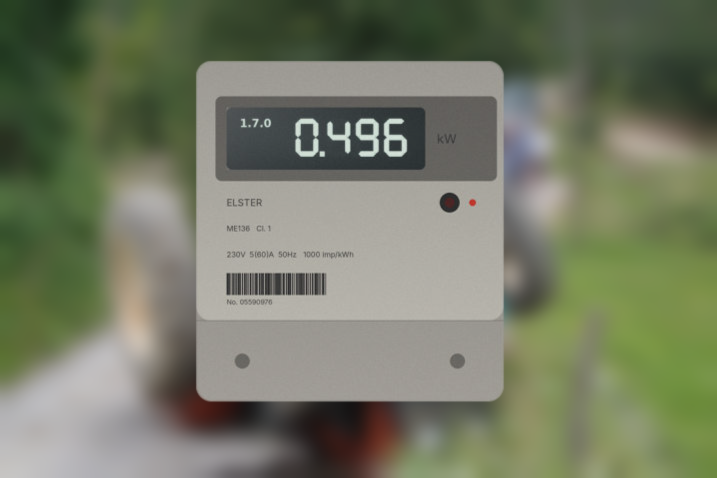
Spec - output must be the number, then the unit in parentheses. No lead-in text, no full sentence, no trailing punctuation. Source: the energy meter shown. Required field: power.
0.496 (kW)
